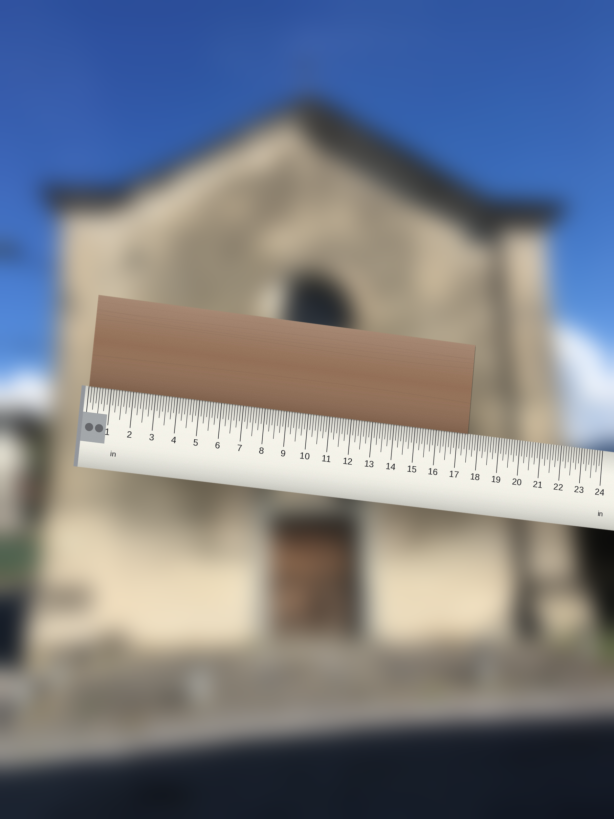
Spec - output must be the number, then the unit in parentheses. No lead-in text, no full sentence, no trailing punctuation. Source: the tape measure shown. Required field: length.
17.5 (in)
